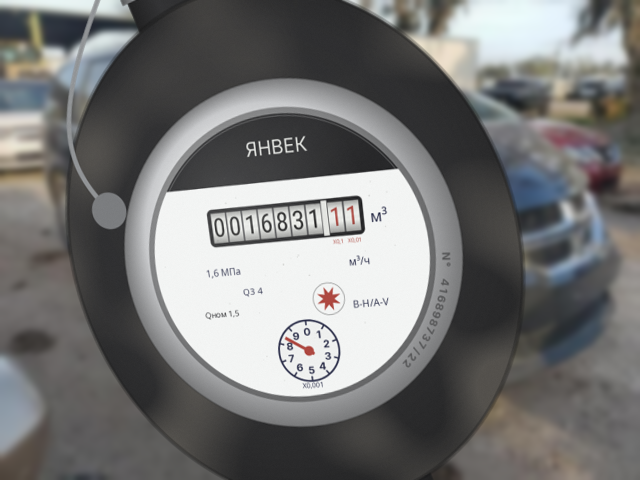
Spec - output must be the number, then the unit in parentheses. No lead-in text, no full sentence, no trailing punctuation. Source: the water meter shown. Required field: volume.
16831.118 (m³)
